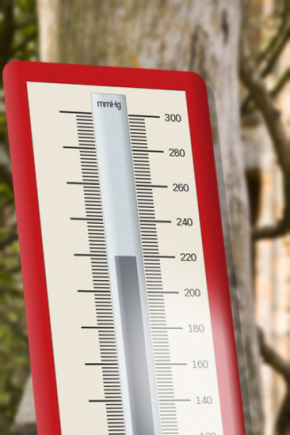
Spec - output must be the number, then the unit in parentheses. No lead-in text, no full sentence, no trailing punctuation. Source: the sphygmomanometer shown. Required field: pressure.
220 (mmHg)
